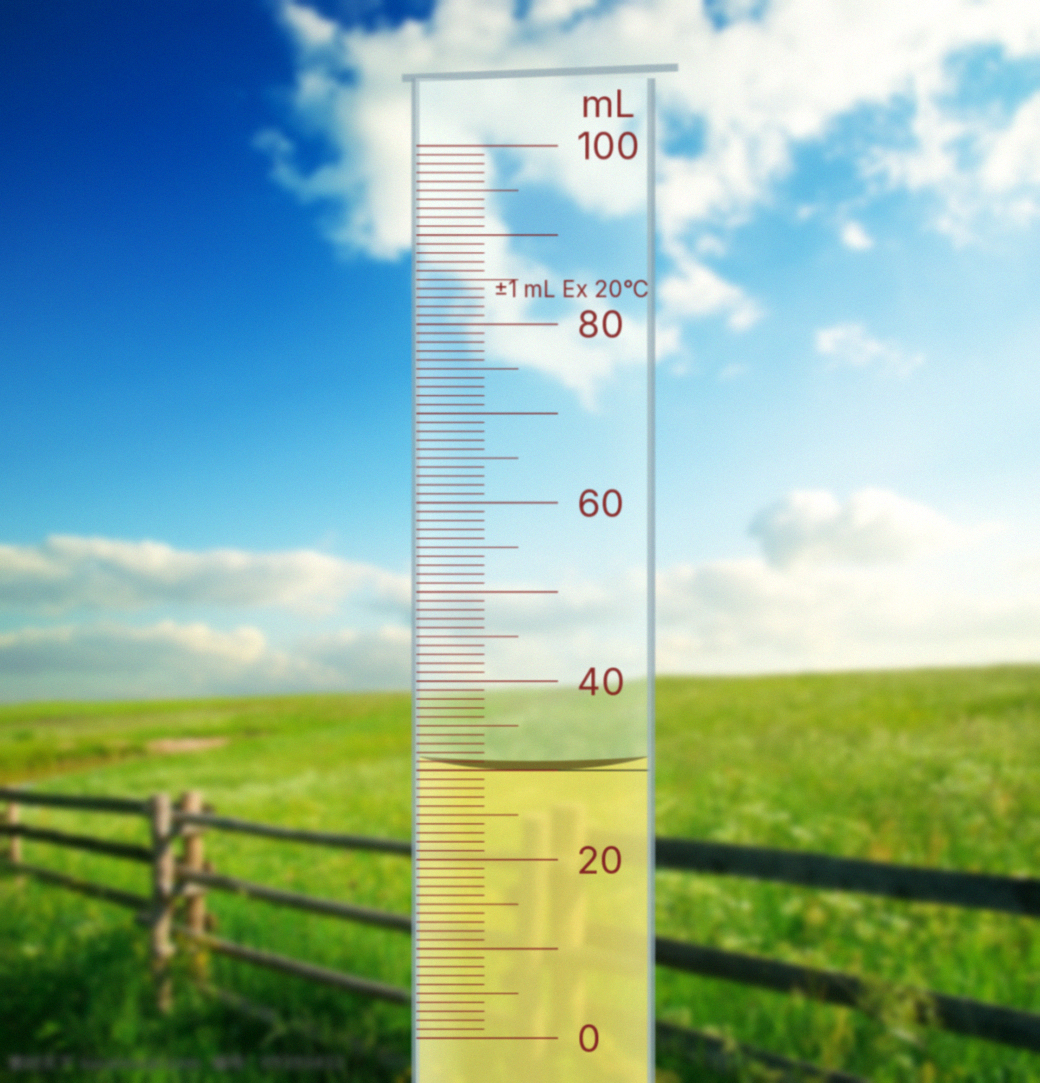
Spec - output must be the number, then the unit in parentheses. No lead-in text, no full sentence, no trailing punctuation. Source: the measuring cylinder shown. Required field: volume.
30 (mL)
